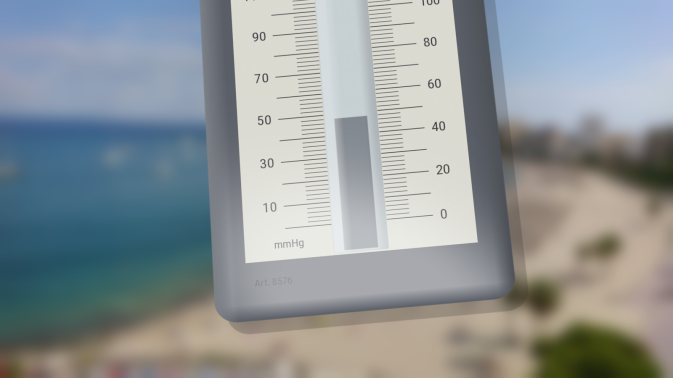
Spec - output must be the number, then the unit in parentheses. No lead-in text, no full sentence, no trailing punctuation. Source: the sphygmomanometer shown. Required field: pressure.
48 (mmHg)
